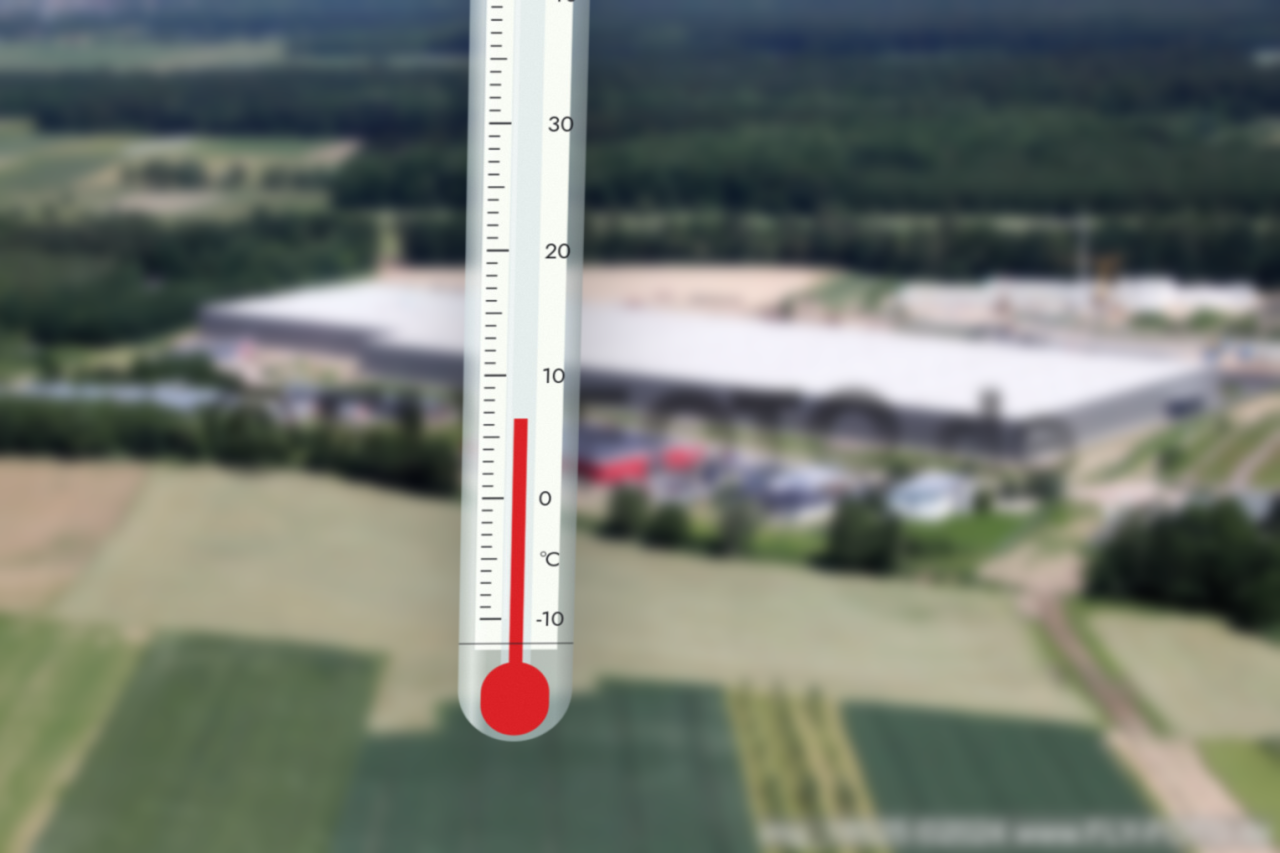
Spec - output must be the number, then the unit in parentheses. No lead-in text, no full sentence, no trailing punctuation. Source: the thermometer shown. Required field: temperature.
6.5 (°C)
